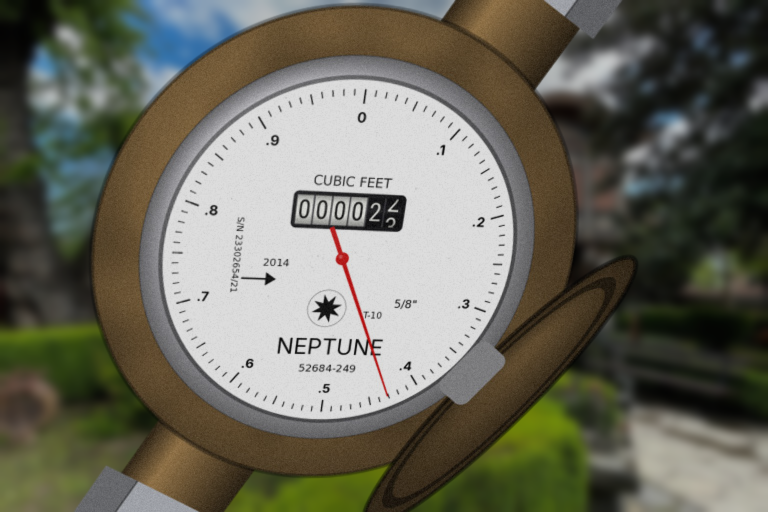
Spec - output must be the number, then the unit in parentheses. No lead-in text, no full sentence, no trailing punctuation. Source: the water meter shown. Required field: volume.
22.43 (ft³)
